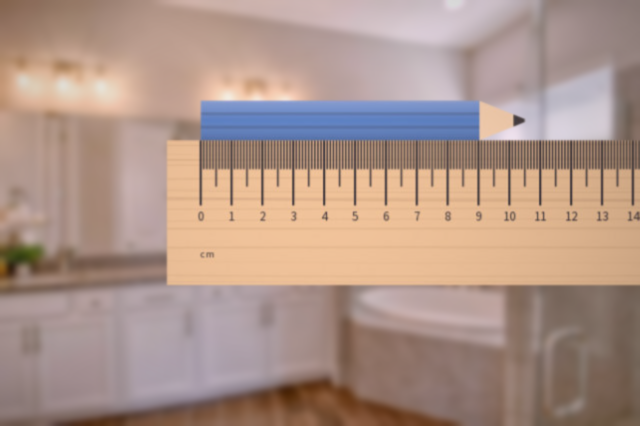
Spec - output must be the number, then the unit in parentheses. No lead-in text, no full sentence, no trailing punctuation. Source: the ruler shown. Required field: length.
10.5 (cm)
